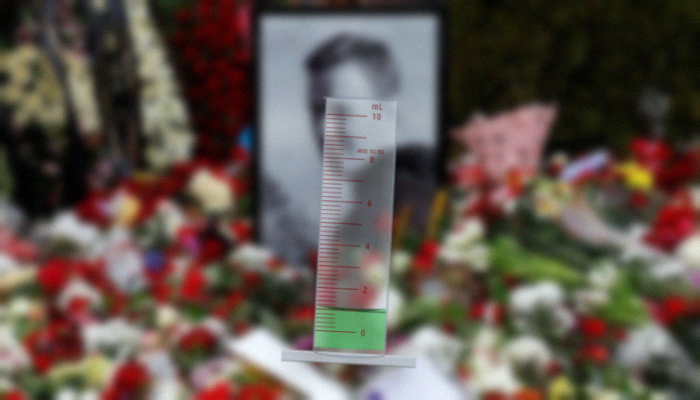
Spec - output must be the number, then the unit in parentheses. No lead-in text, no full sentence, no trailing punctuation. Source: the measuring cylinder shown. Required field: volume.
1 (mL)
